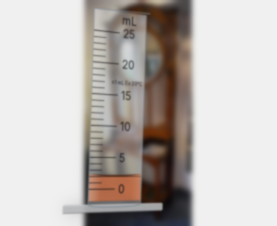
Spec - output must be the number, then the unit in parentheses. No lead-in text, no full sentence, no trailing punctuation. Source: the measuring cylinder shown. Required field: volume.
2 (mL)
